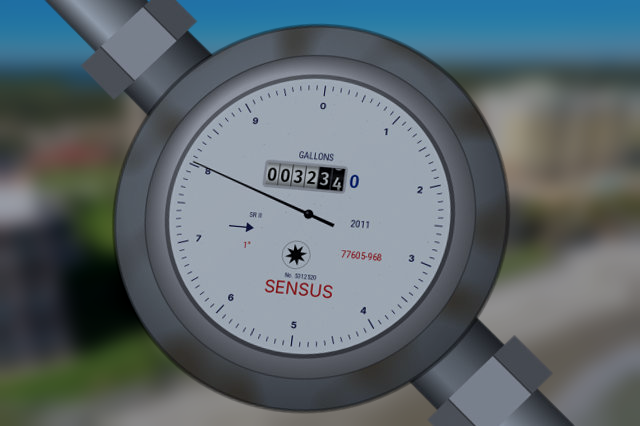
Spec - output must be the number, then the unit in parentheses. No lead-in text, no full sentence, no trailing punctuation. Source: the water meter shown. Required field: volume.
32338.0 (gal)
